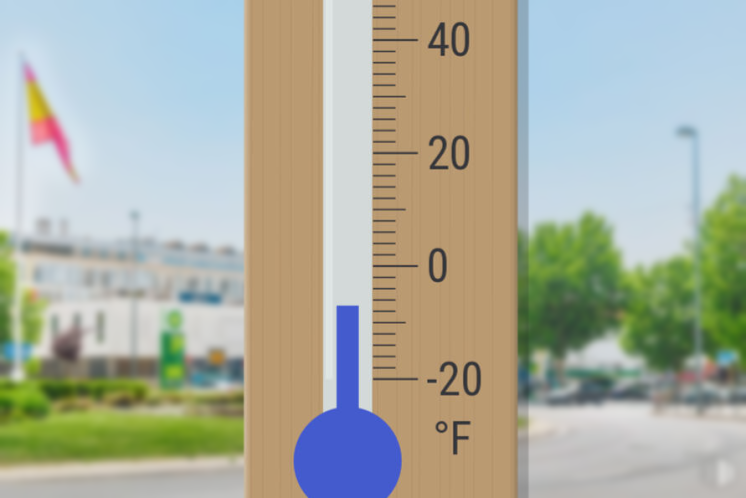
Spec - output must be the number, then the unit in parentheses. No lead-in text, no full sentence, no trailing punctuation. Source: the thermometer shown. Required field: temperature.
-7 (°F)
